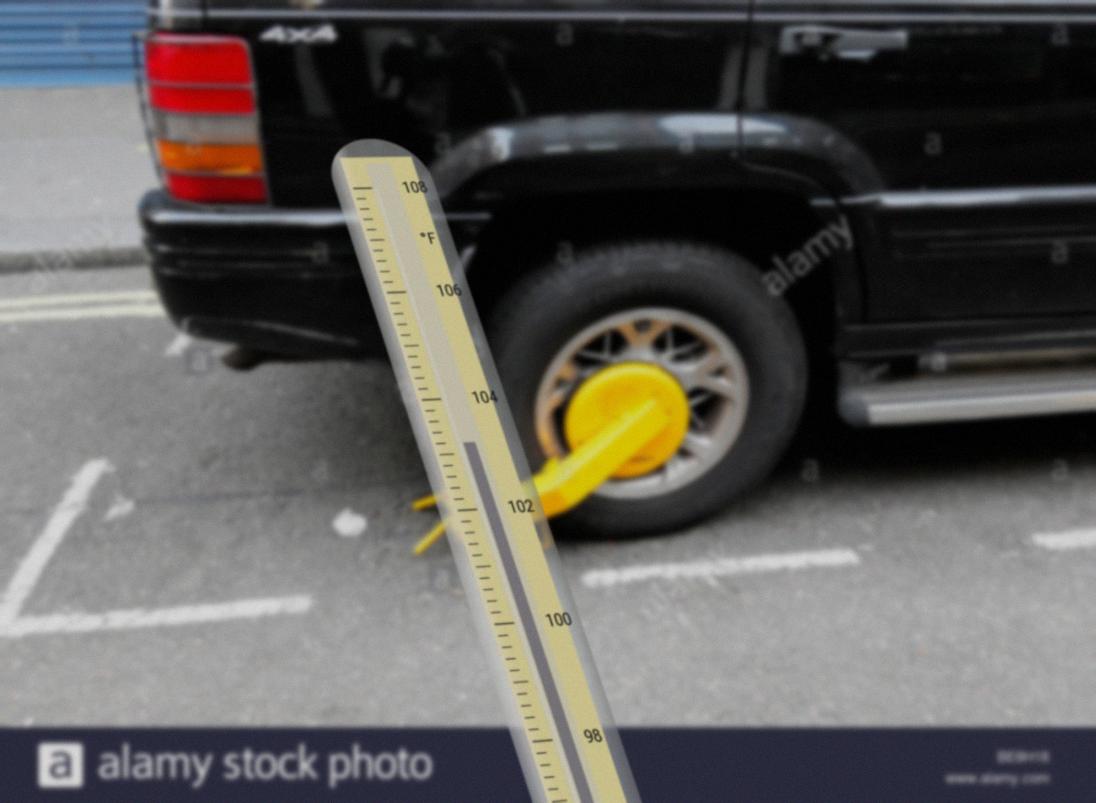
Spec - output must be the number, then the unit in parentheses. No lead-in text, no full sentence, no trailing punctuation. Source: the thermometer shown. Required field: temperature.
103.2 (°F)
